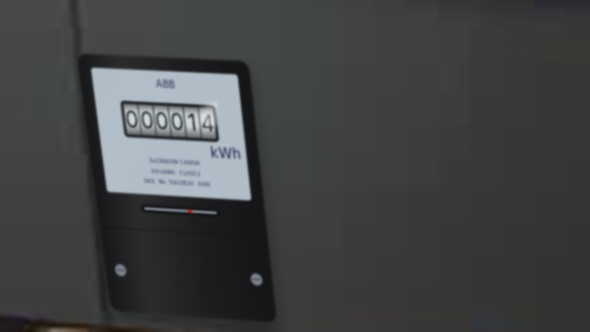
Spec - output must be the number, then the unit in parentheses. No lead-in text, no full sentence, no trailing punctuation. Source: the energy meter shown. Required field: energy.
14 (kWh)
